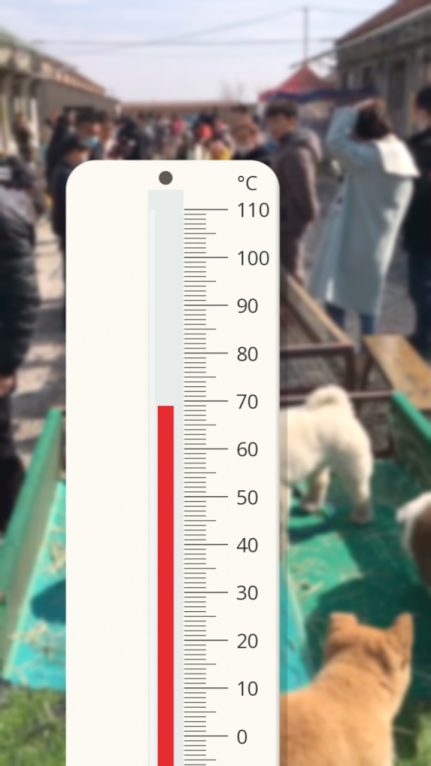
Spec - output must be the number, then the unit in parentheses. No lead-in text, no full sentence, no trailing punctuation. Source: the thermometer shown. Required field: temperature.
69 (°C)
